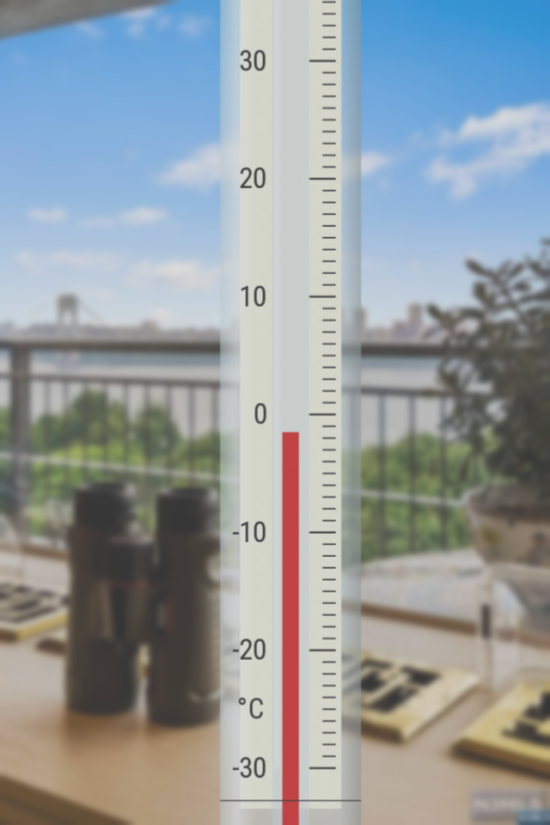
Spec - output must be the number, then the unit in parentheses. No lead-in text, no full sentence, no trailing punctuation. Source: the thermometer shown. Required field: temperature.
-1.5 (°C)
